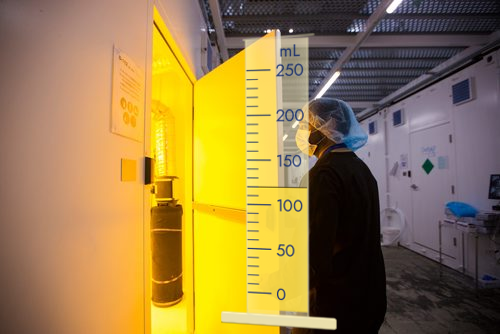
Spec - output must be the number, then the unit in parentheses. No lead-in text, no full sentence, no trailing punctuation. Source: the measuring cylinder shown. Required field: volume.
120 (mL)
